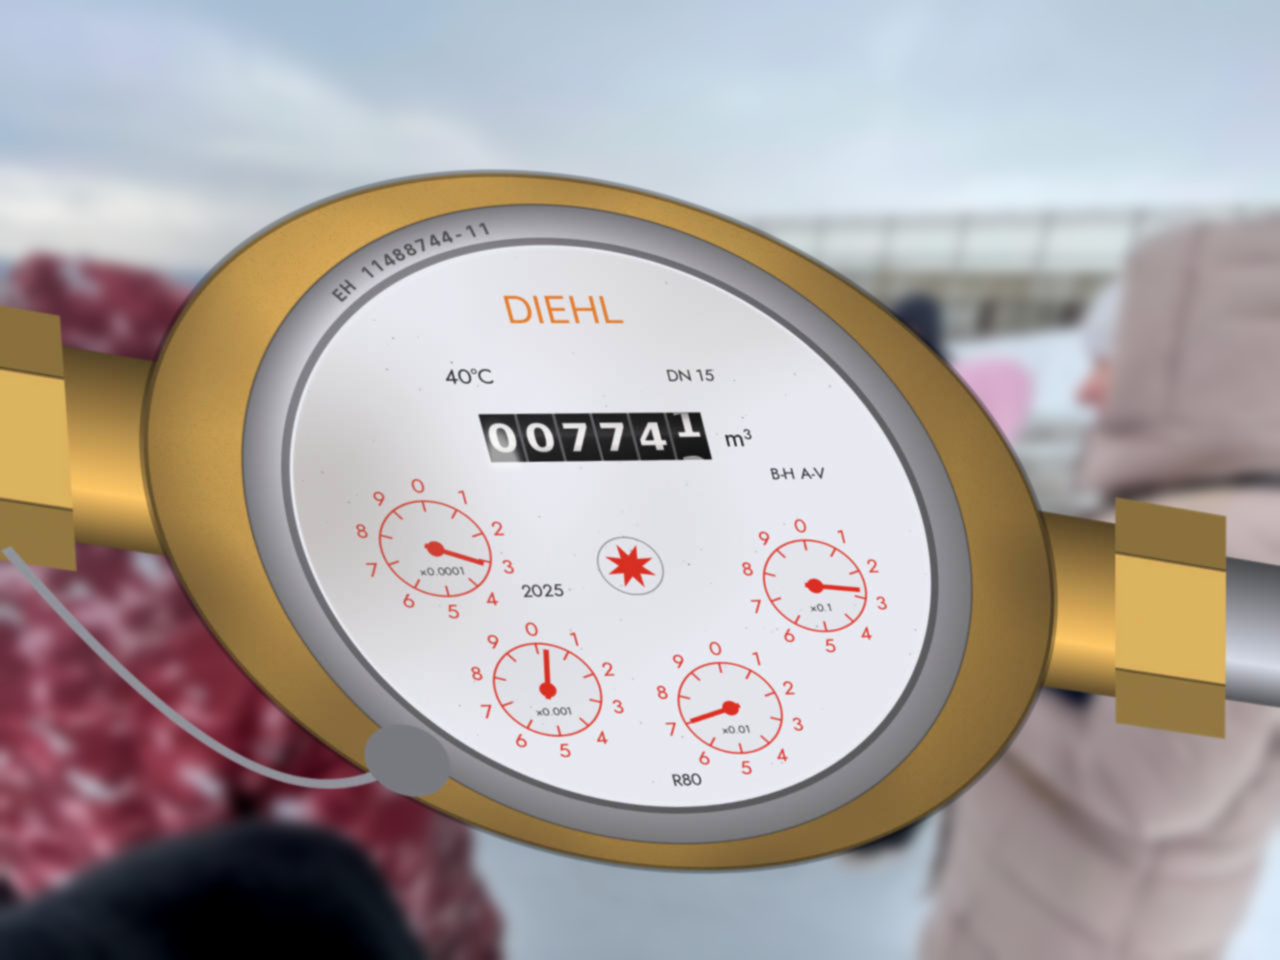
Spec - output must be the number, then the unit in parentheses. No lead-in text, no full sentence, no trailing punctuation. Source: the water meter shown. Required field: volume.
7741.2703 (m³)
